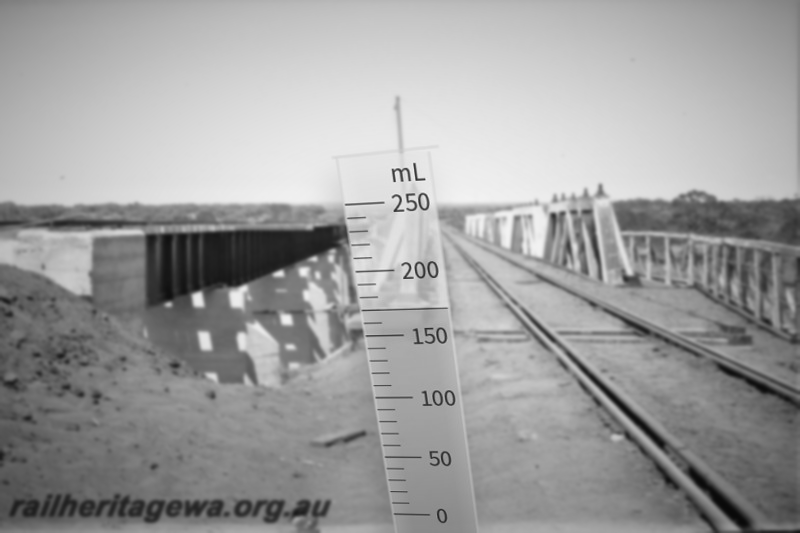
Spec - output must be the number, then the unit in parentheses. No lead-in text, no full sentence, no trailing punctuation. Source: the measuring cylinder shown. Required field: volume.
170 (mL)
